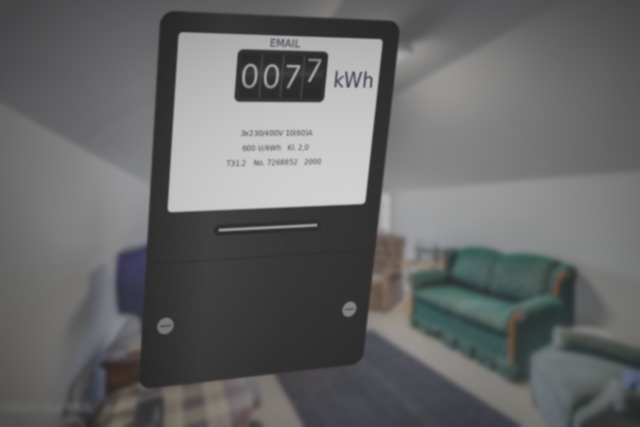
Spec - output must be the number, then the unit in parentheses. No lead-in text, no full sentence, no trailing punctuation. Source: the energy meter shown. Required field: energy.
77 (kWh)
